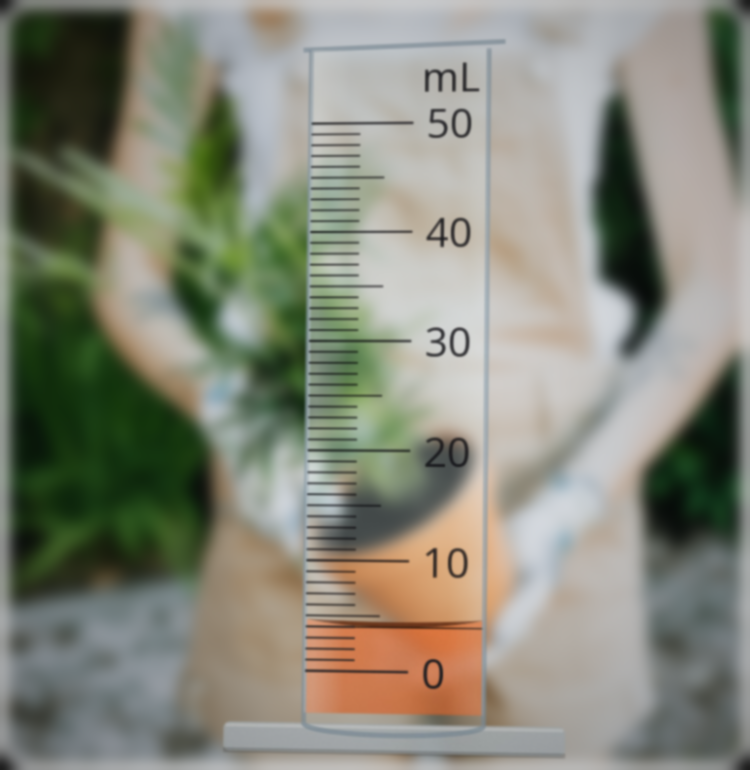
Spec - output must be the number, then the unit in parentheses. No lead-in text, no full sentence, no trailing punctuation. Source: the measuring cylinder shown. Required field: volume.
4 (mL)
